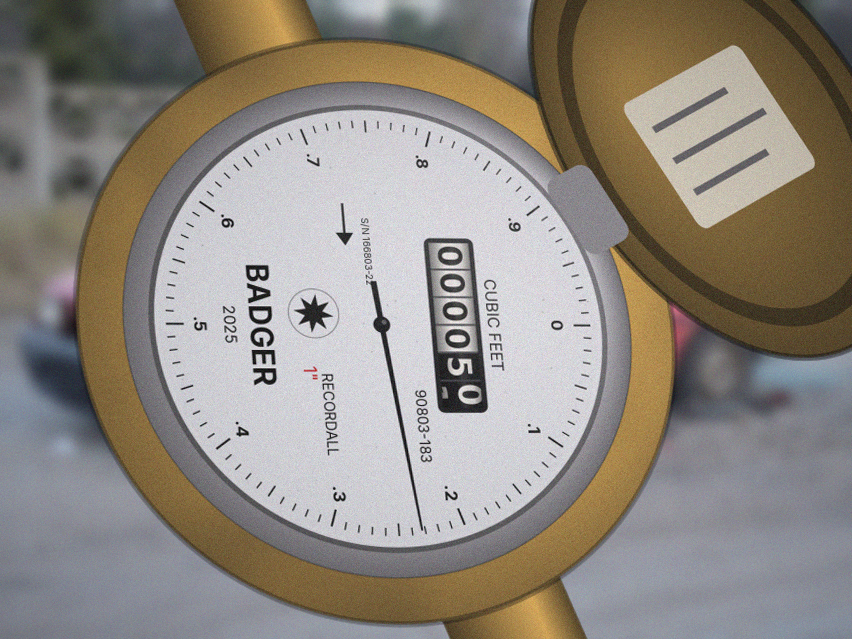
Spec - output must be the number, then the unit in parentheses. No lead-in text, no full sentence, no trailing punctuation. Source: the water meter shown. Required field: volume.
50.23 (ft³)
